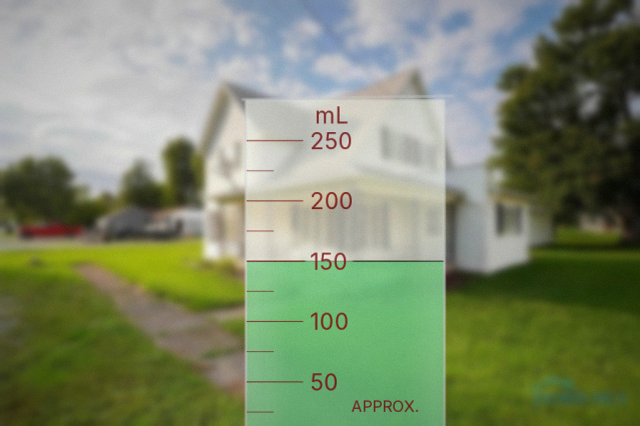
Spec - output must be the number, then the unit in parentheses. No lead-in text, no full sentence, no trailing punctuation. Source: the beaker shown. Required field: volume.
150 (mL)
